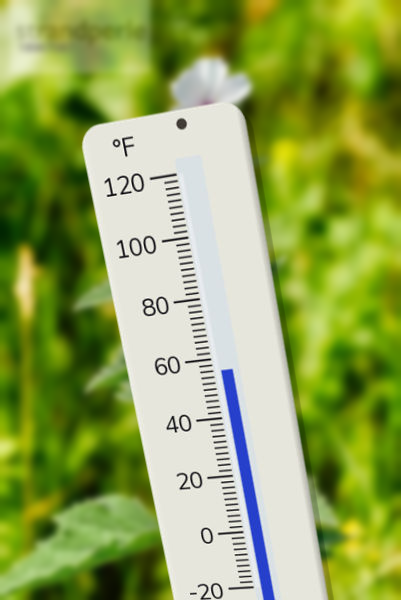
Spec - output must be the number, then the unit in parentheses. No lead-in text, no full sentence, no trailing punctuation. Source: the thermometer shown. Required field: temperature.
56 (°F)
